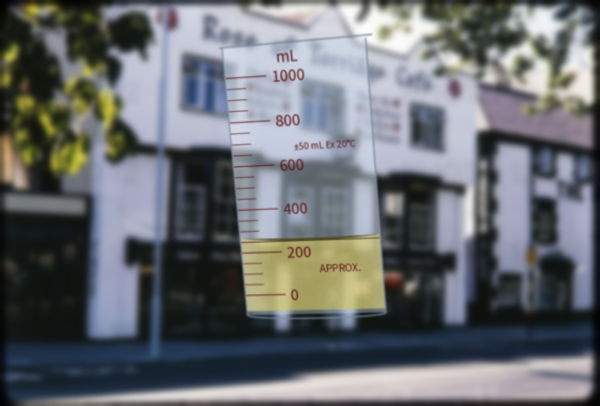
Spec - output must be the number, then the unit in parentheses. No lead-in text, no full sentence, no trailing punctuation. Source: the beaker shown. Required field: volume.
250 (mL)
